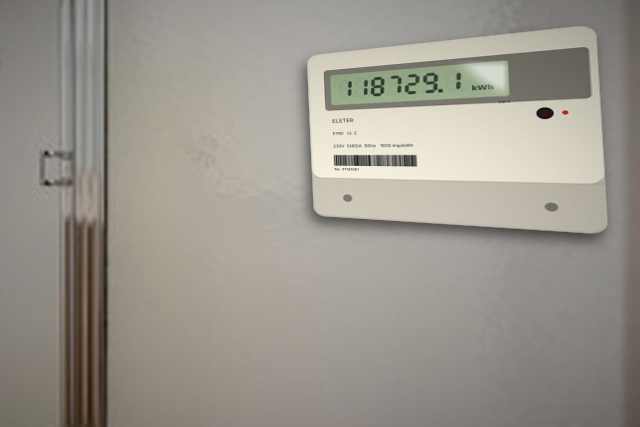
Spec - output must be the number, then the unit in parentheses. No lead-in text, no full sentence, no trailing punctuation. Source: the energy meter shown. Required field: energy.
118729.1 (kWh)
